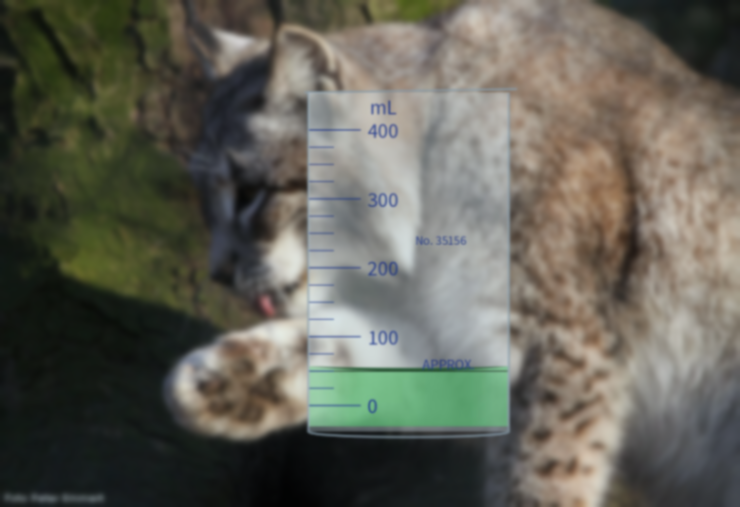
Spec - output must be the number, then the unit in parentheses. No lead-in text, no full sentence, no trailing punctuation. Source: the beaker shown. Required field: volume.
50 (mL)
